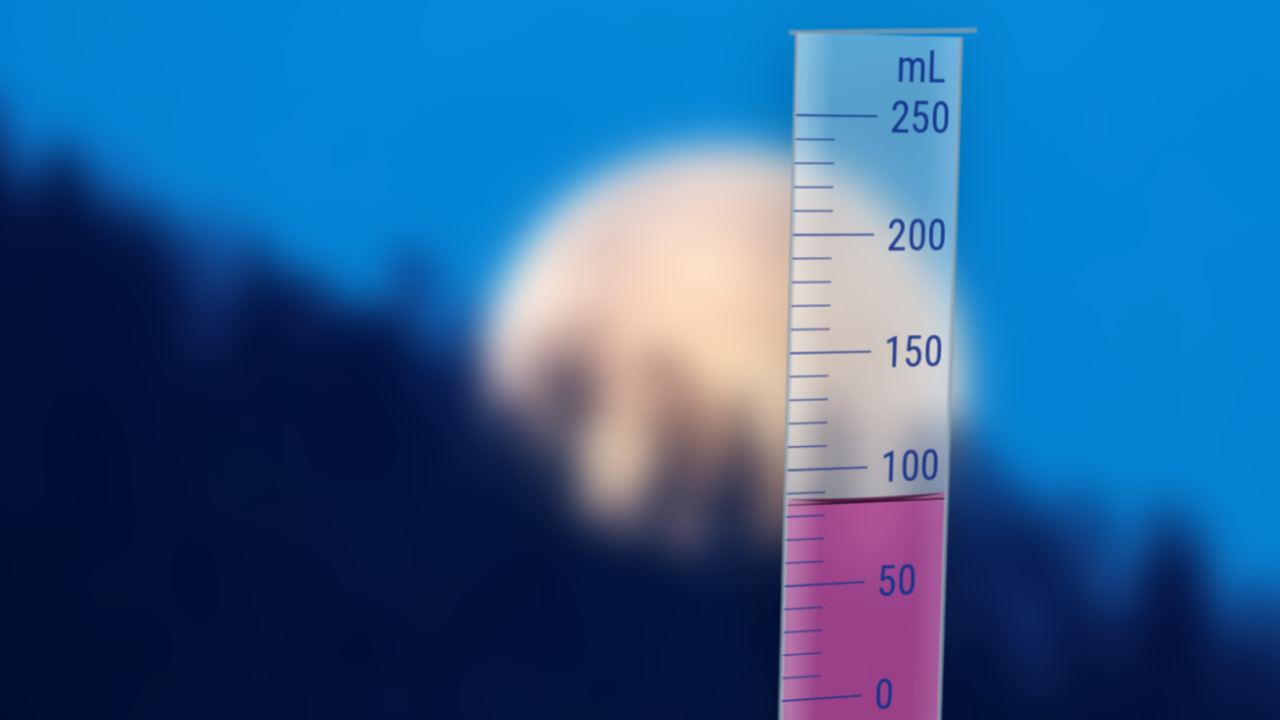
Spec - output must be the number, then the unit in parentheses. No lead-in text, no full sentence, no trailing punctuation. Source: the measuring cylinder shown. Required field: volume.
85 (mL)
